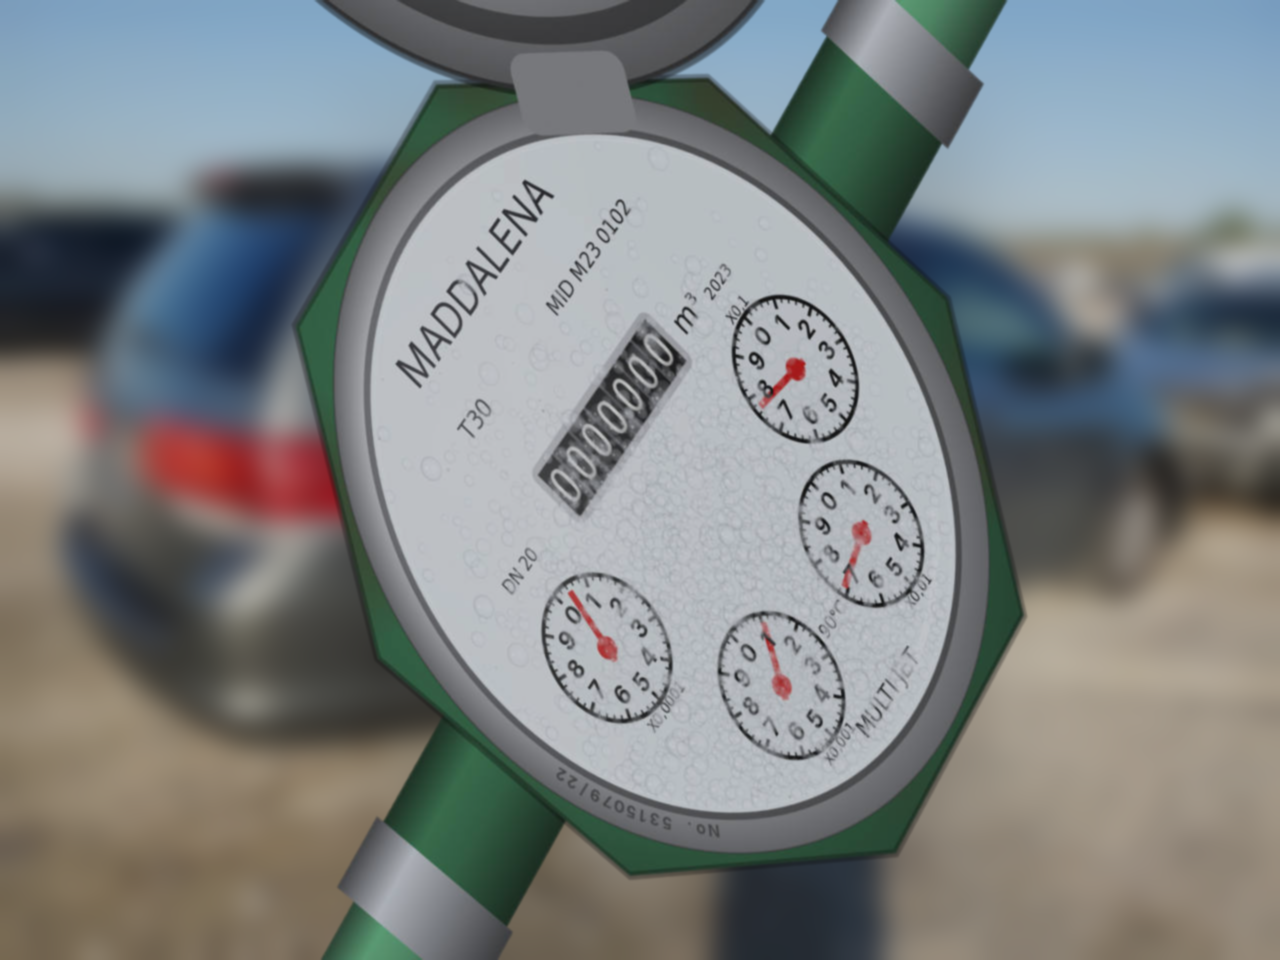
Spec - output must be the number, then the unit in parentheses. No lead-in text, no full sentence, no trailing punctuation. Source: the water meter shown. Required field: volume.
0.7710 (m³)
